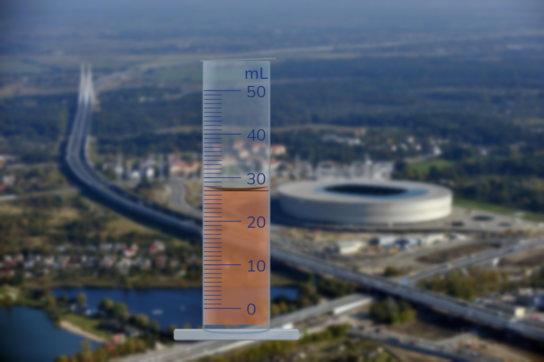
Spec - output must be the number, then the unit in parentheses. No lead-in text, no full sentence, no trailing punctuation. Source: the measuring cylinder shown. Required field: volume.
27 (mL)
